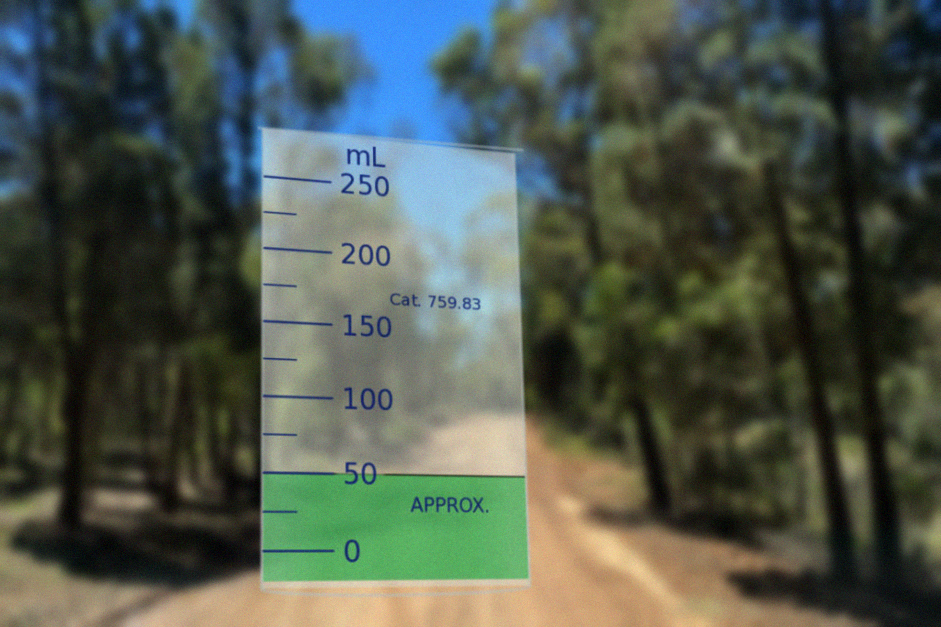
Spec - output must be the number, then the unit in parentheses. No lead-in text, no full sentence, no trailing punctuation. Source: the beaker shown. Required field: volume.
50 (mL)
